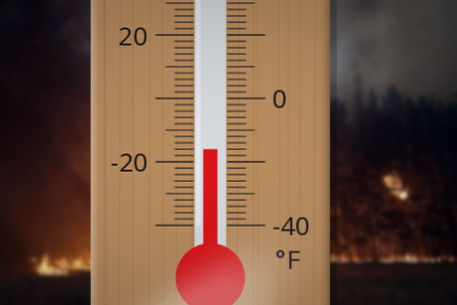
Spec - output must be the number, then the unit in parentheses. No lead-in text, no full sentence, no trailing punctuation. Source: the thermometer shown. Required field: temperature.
-16 (°F)
